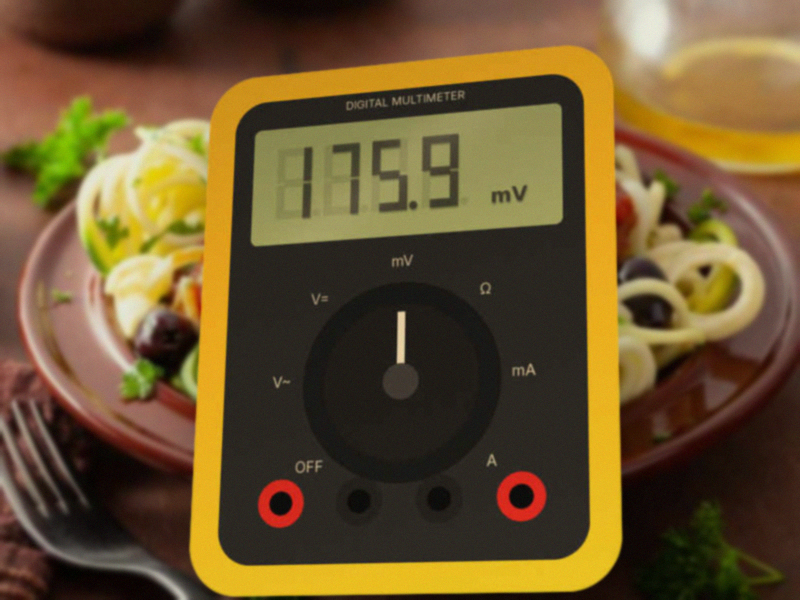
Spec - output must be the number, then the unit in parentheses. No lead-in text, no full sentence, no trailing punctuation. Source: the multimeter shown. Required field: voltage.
175.9 (mV)
